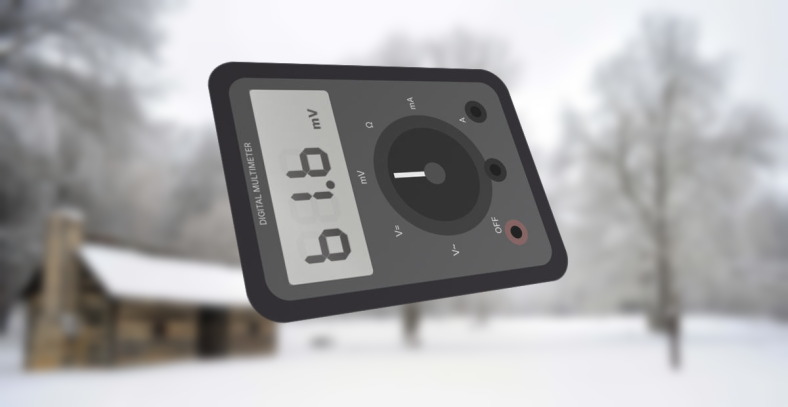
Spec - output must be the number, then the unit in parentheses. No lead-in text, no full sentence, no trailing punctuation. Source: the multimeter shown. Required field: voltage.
61.6 (mV)
